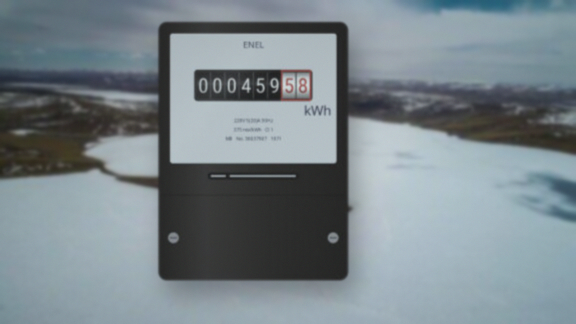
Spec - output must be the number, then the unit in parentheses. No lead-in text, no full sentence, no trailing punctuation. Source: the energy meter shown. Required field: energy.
459.58 (kWh)
